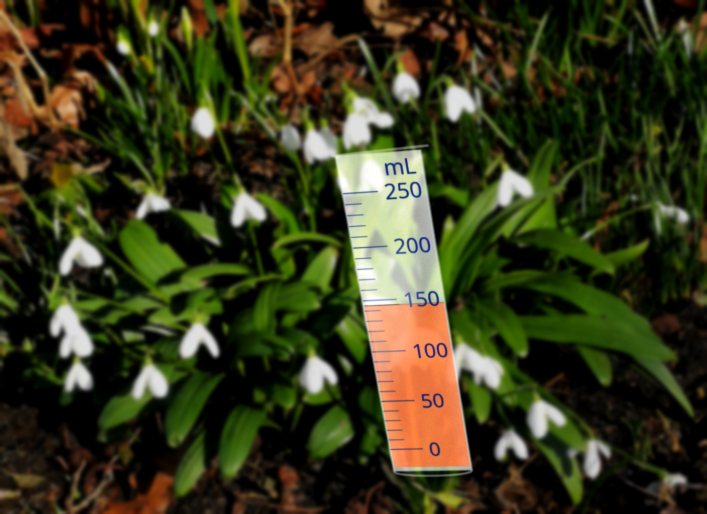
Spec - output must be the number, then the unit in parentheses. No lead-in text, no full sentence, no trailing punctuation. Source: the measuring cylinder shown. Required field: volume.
145 (mL)
